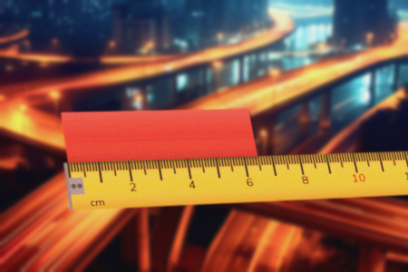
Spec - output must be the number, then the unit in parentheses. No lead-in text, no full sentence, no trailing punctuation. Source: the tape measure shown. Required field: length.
6.5 (cm)
